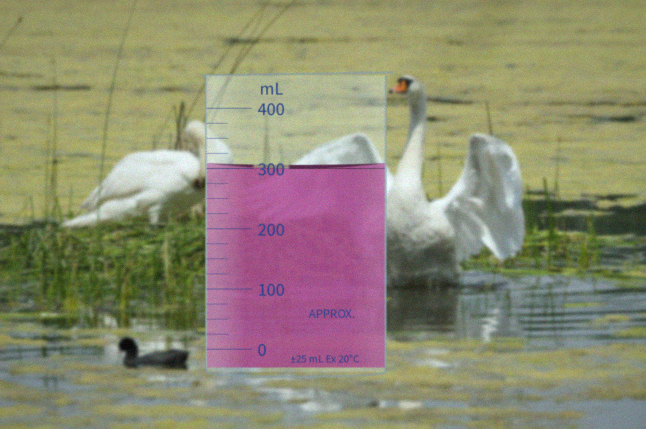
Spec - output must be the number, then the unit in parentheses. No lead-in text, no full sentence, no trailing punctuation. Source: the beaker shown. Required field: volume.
300 (mL)
